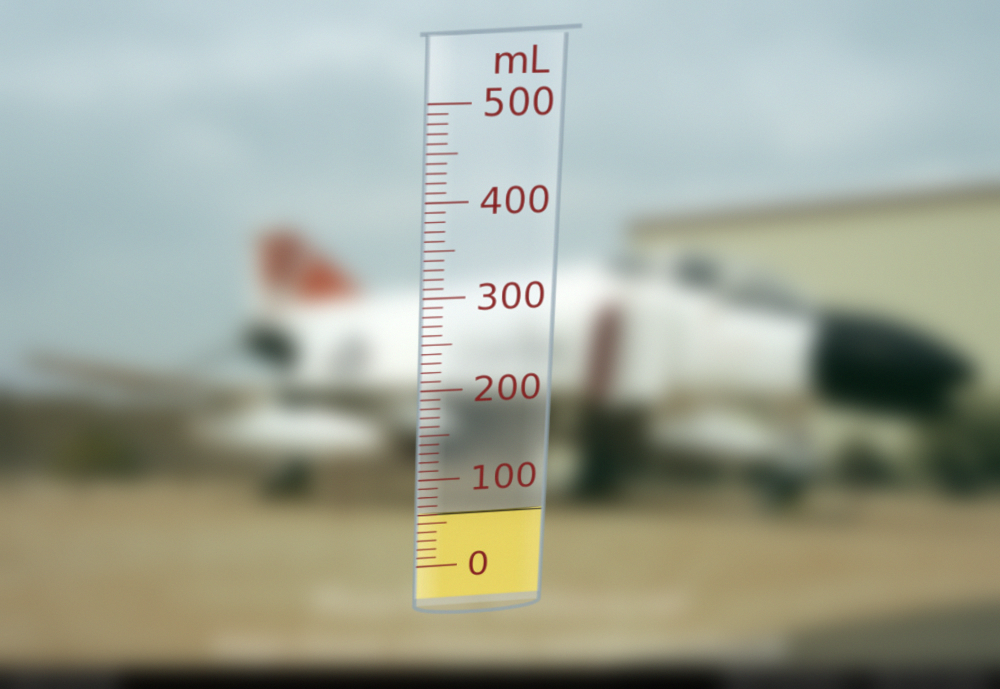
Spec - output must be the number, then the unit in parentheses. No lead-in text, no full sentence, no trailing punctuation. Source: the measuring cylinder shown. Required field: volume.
60 (mL)
